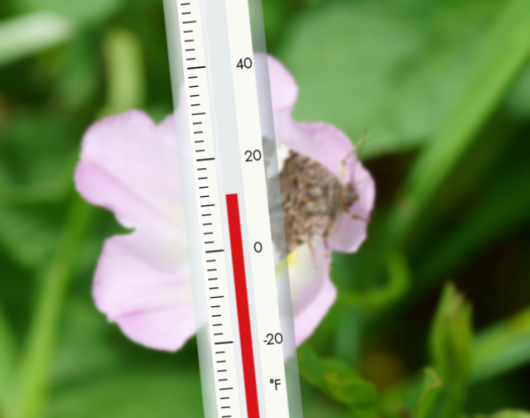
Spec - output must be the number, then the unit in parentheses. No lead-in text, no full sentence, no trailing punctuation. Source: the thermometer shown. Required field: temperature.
12 (°F)
